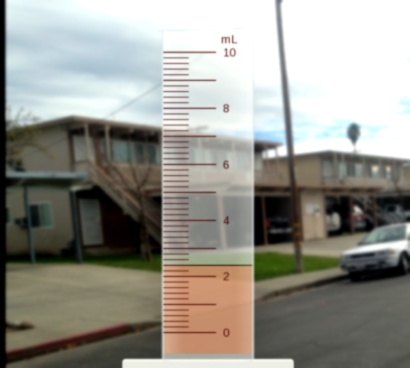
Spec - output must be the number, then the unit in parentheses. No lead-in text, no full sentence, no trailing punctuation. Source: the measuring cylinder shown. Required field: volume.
2.4 (mL)
